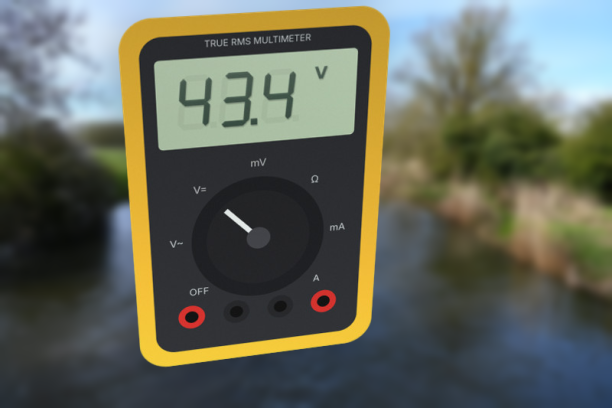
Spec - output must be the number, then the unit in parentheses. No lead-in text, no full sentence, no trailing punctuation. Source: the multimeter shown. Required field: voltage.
43.4 (V)
